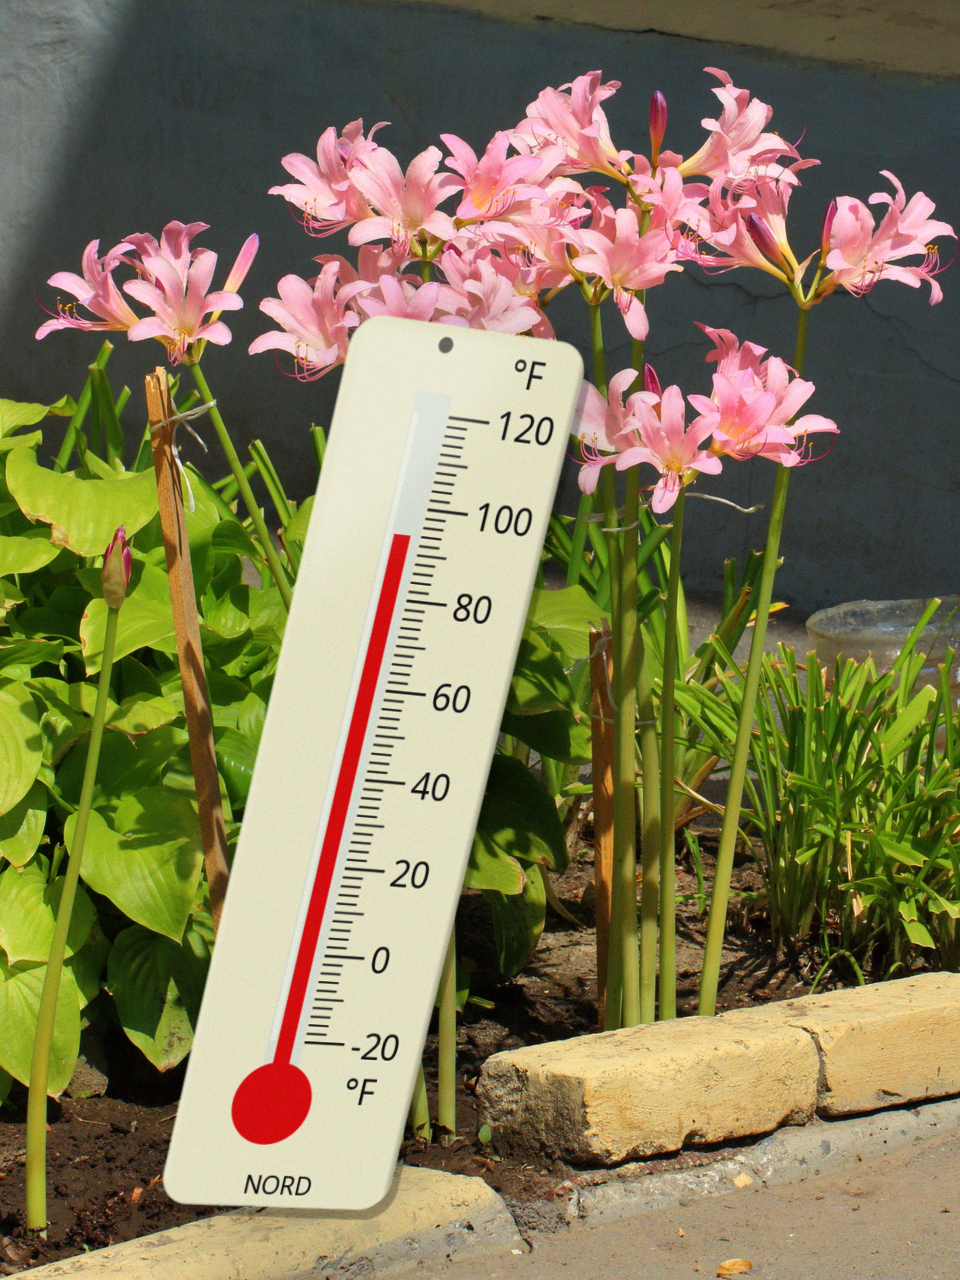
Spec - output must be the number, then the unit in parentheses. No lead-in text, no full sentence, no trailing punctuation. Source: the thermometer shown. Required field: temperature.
94 (°F)
